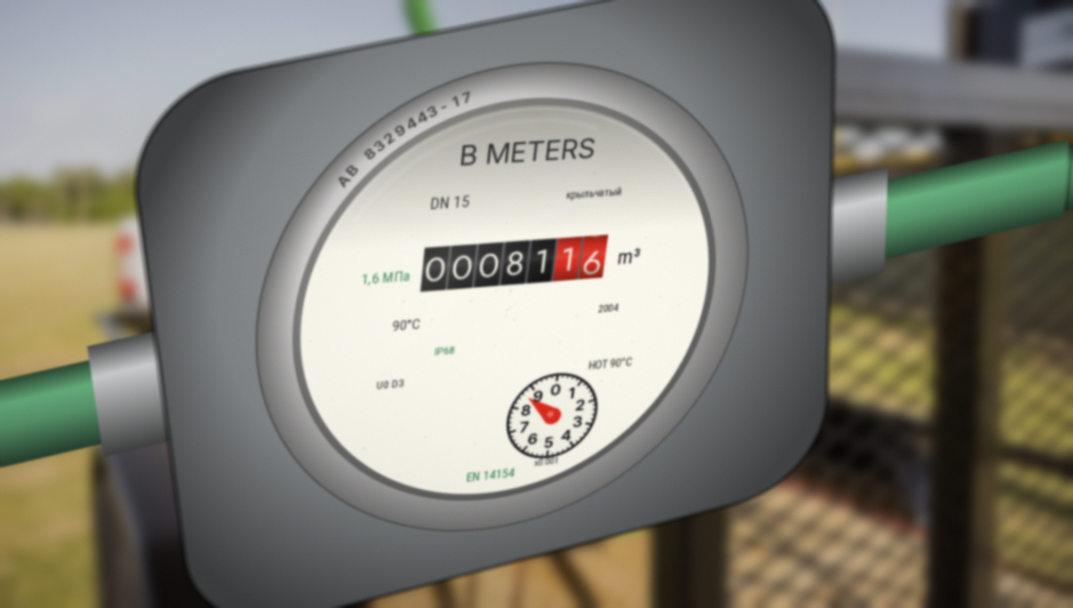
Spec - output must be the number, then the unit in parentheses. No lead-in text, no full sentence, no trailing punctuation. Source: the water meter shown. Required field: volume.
81.158 (m³)
